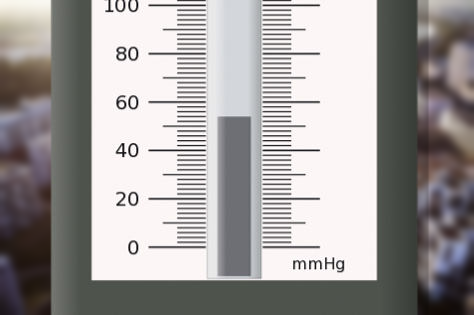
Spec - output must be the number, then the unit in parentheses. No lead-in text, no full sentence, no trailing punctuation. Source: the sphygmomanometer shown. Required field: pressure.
54 (mmHg)
